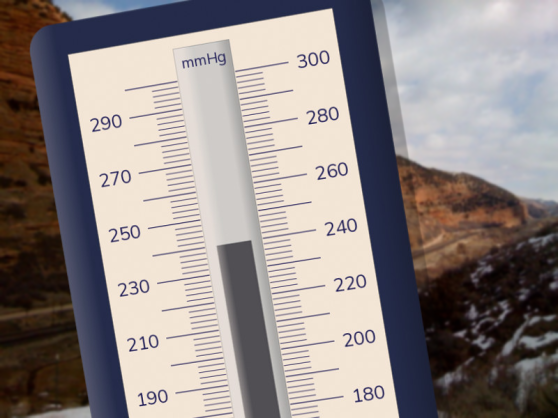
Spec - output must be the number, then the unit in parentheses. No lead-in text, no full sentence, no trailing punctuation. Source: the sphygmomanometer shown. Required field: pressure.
240 (mmHg)
